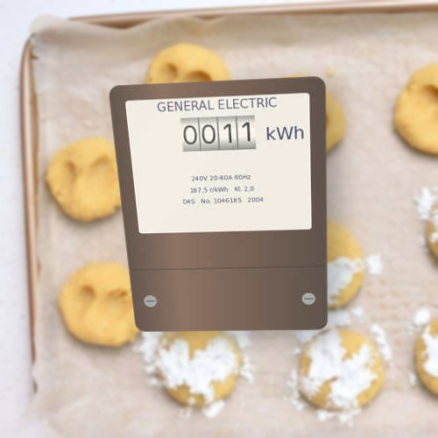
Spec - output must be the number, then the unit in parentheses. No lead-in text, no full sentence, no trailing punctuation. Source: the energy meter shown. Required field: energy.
11 (kWh)
